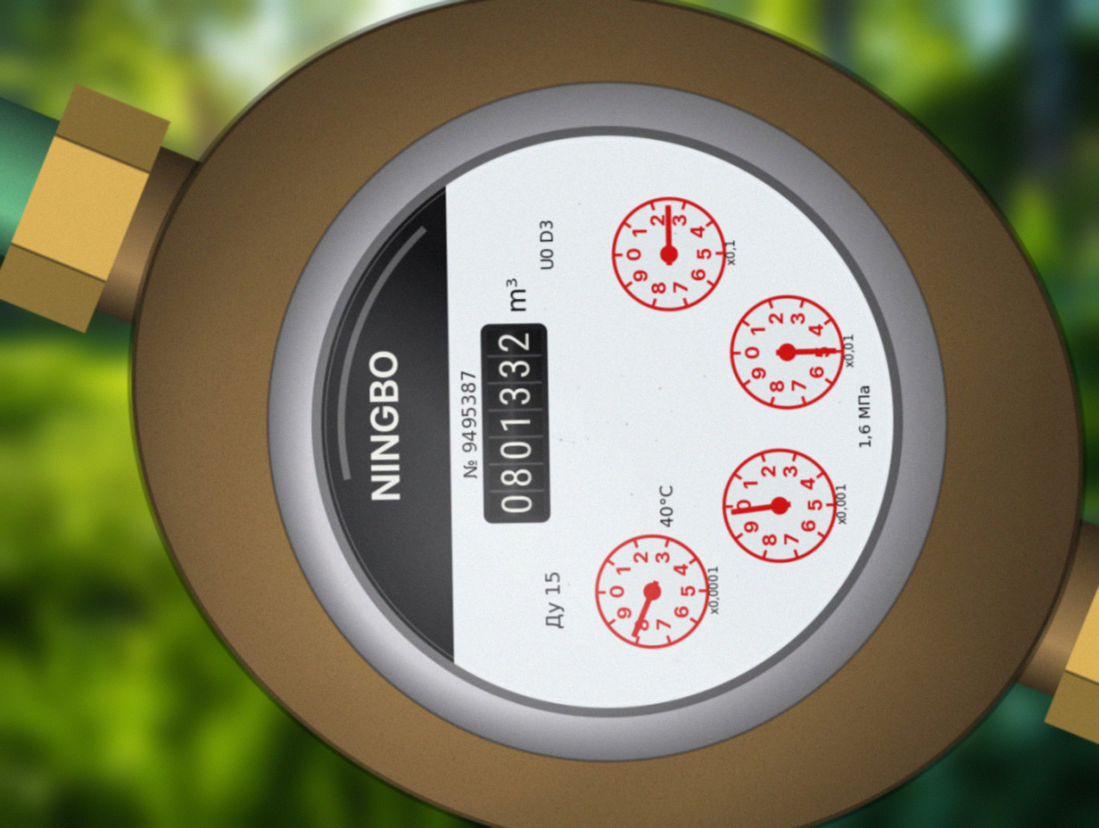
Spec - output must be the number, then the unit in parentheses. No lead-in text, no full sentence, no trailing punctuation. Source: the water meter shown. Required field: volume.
801332.2498 (m³)
